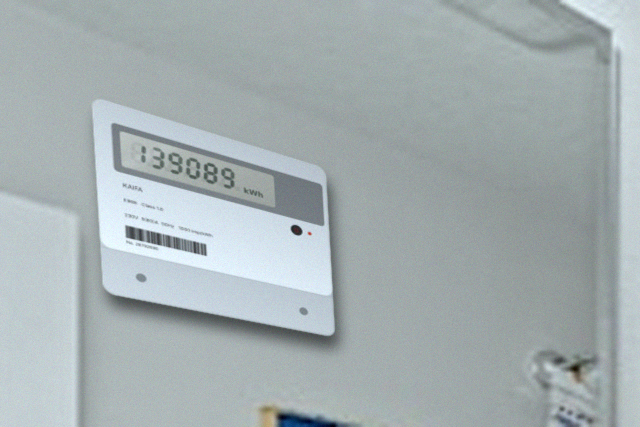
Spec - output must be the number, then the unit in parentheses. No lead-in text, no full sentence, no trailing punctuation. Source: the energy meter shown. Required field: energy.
139089 (kWh)
